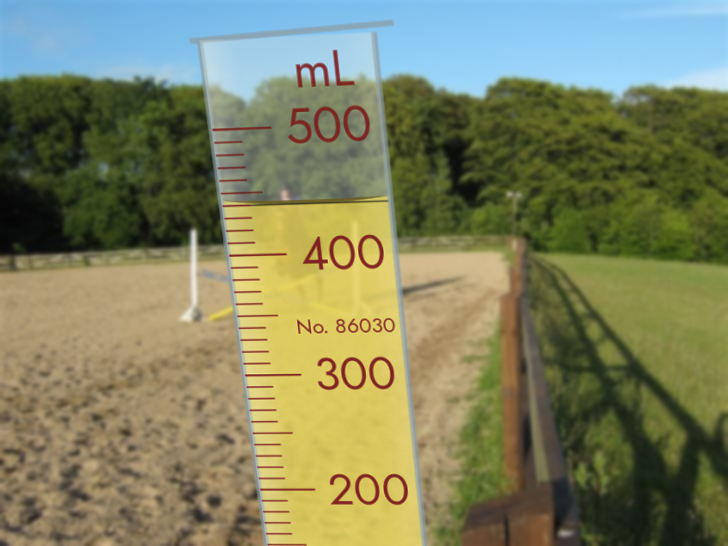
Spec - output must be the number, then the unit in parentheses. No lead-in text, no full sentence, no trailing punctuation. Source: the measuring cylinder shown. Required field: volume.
440 (mL)
